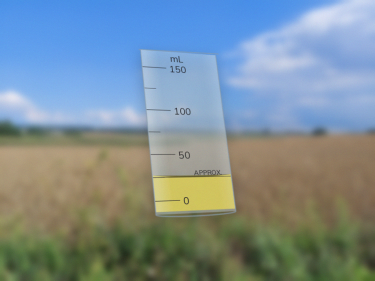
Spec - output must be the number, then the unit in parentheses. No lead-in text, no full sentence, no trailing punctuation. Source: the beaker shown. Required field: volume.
25 (mL)
